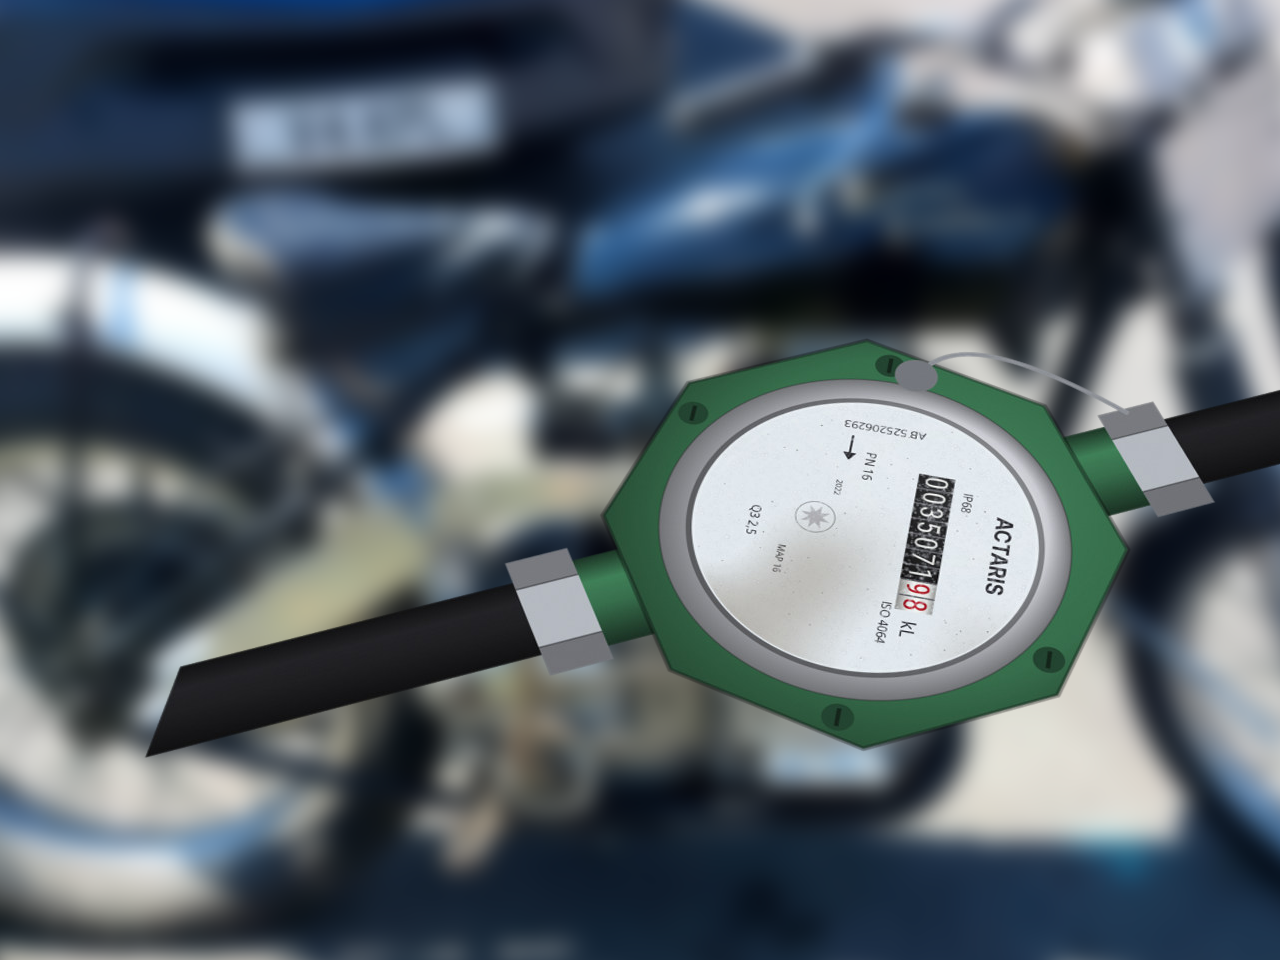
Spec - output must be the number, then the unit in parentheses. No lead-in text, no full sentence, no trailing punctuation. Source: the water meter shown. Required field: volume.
35071.98 (kL)
